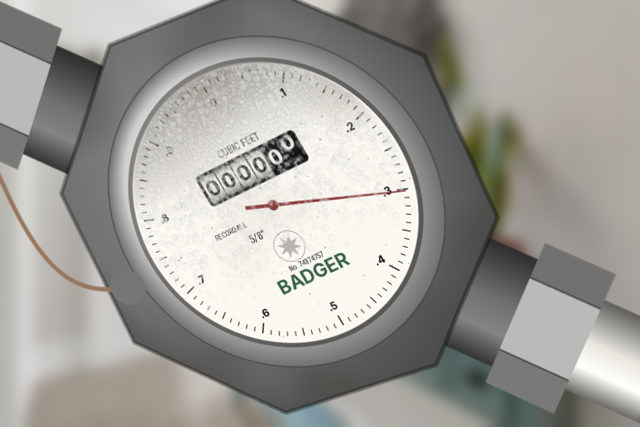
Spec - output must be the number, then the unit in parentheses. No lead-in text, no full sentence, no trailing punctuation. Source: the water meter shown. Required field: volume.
0.30 (ft³)
